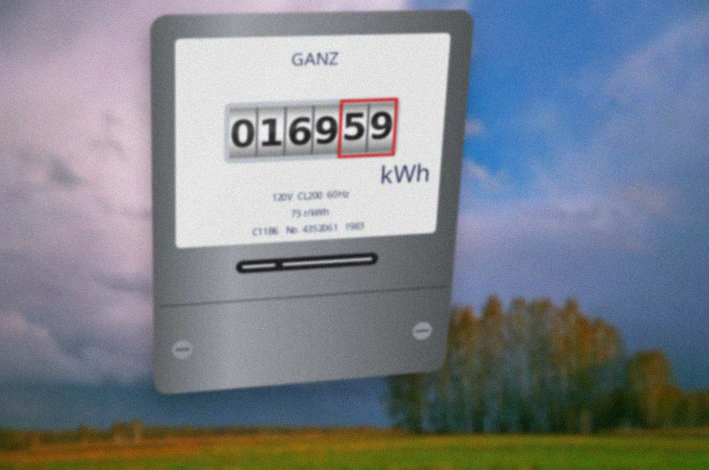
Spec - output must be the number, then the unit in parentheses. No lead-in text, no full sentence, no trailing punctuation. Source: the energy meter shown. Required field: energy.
169.59 (kWh)
